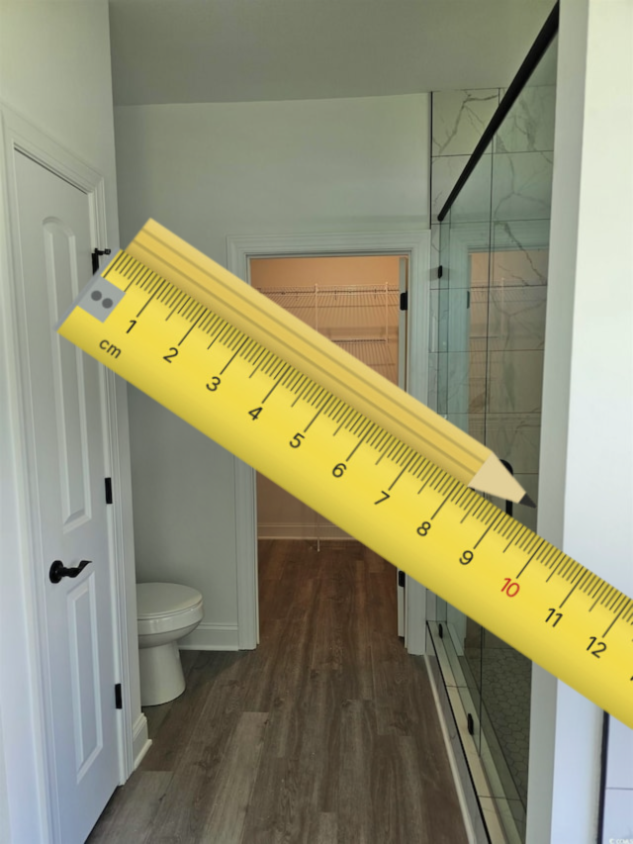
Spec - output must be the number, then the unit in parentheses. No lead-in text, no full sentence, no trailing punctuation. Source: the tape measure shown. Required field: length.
9.5 (cm)
